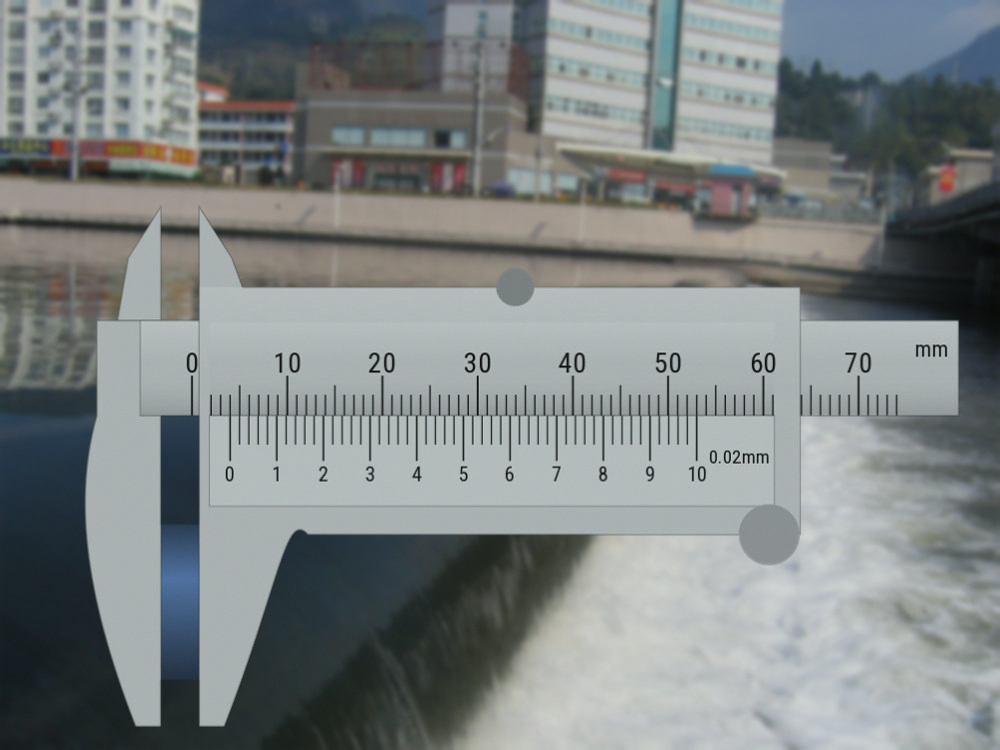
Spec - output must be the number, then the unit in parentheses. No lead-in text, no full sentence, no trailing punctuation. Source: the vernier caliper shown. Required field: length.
4.0 (mm)
